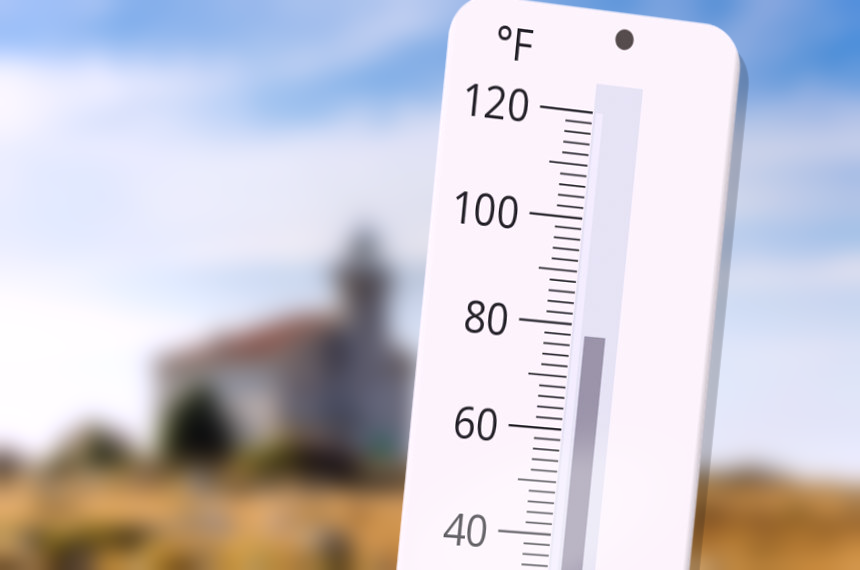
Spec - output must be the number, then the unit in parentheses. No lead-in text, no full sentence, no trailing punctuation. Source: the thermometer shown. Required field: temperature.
78 (°F)
